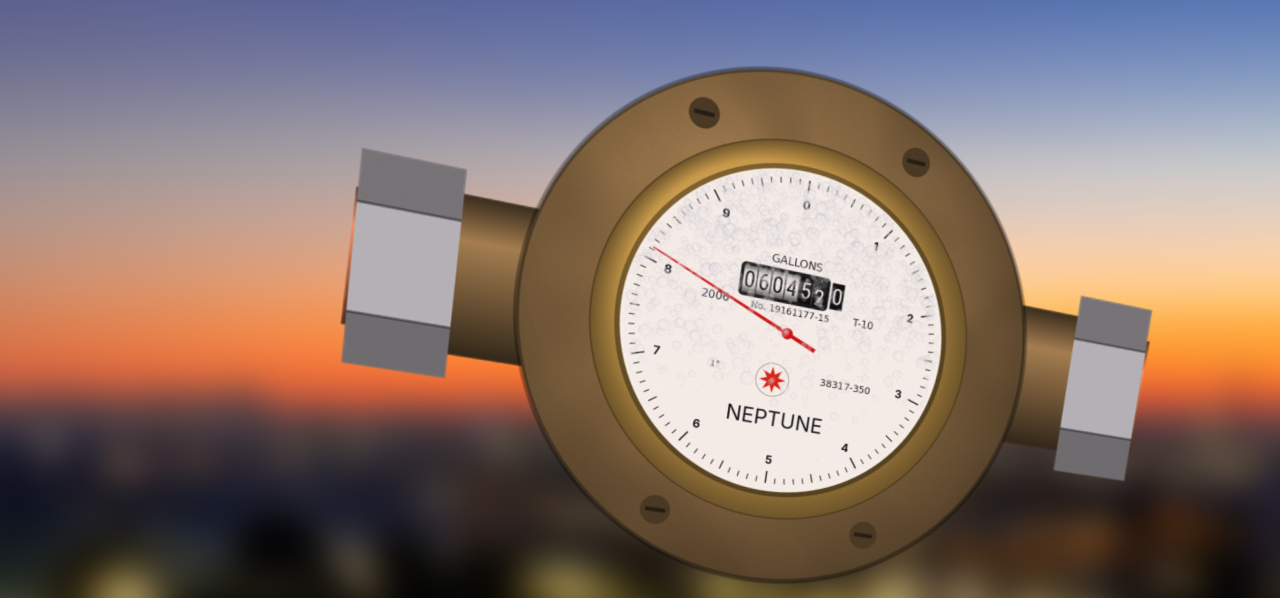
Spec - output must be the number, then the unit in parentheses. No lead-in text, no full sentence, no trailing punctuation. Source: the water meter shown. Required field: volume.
604518.1 (gal)
